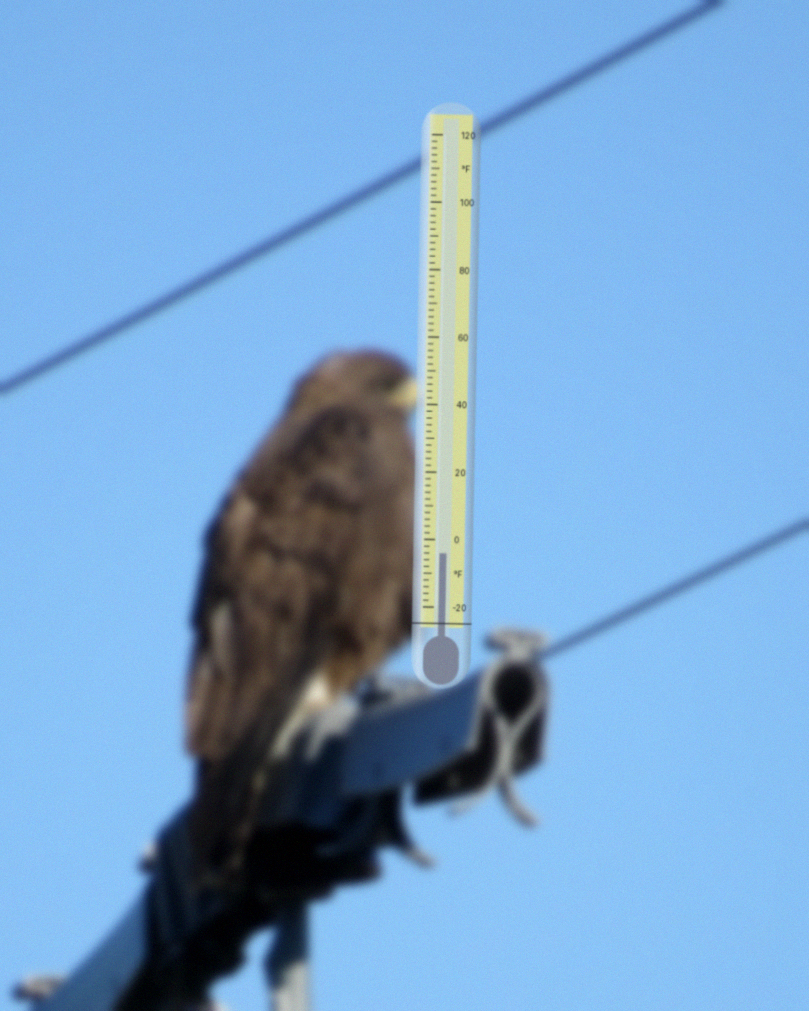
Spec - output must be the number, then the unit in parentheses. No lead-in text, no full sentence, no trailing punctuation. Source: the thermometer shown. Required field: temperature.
-4 (°F)
